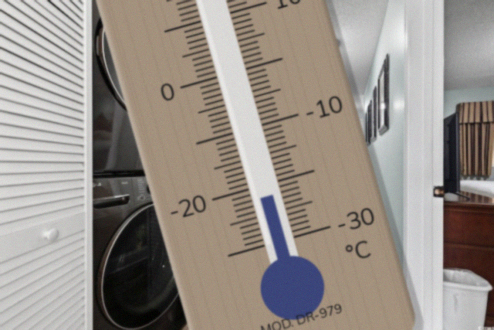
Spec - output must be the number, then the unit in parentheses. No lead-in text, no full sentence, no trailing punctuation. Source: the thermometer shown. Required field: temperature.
-22 (°C)
